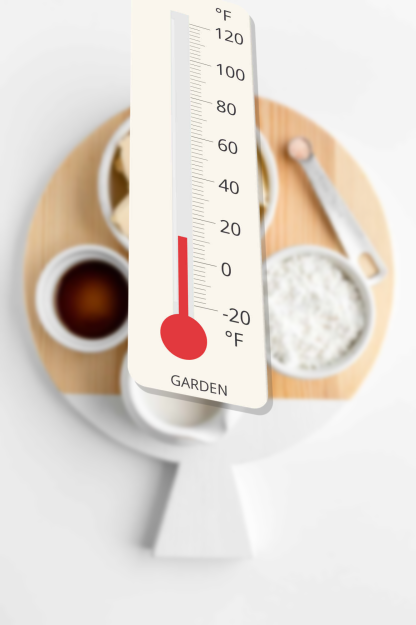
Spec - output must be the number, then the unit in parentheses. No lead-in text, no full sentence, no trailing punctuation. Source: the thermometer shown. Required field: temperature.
10 (°F)
